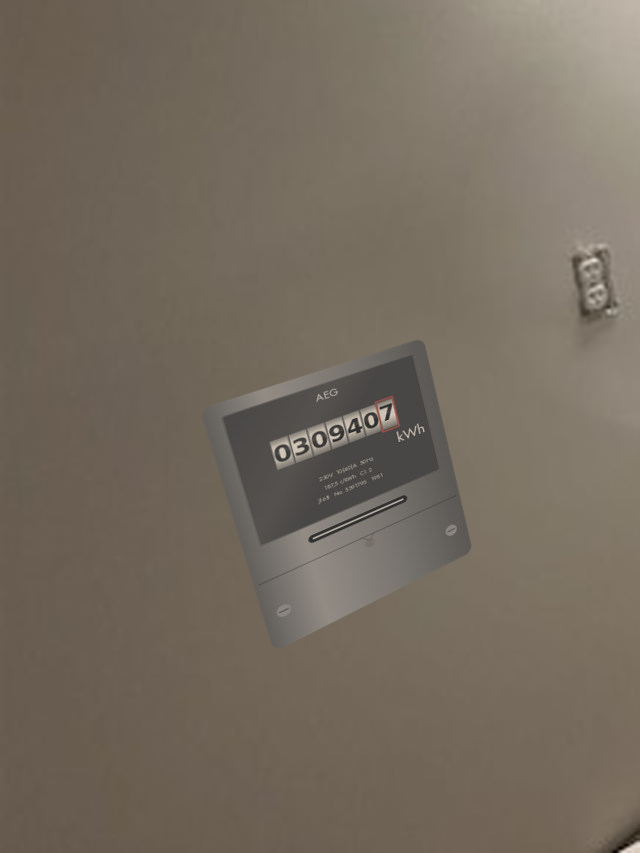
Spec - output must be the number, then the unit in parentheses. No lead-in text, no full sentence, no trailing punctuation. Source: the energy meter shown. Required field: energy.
30940.7 (kWh)
